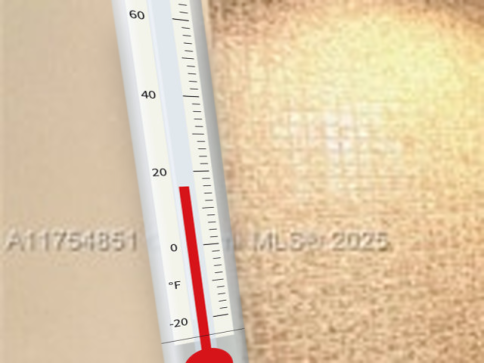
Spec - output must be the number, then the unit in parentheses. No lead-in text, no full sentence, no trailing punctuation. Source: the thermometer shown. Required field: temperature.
16 (°F)
